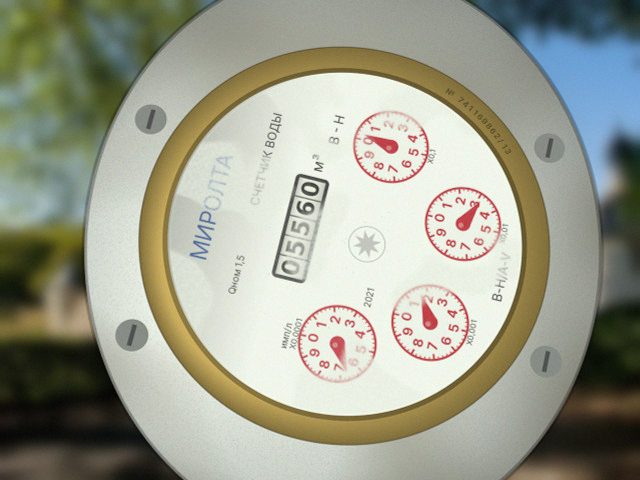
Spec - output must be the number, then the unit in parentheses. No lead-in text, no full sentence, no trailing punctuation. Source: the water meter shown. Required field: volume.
5560.0316 (m³)
